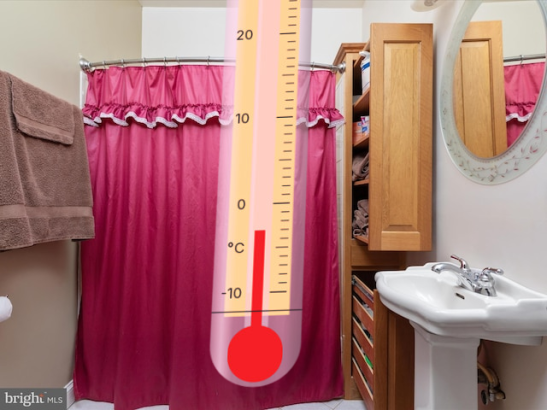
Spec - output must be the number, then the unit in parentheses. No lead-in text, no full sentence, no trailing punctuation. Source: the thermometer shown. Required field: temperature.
-3 (°C)
